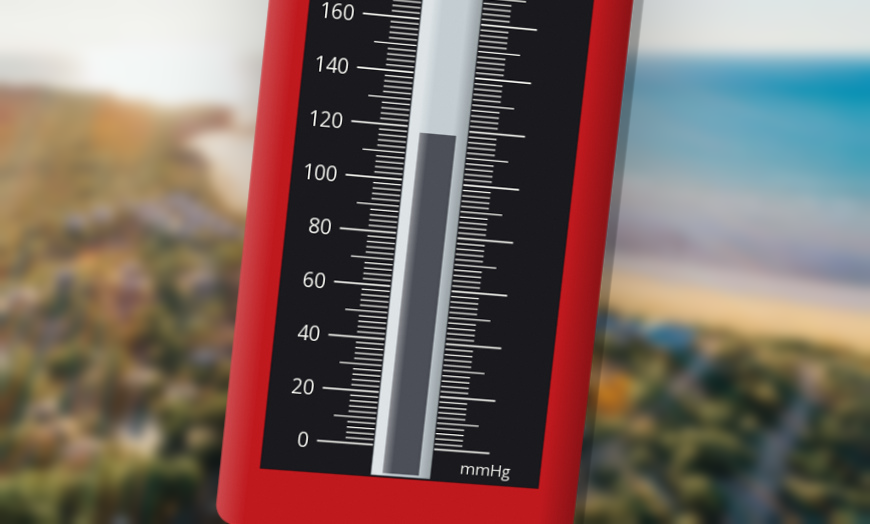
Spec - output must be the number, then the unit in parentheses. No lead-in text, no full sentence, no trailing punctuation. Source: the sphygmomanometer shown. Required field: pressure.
118 (mmHg)
